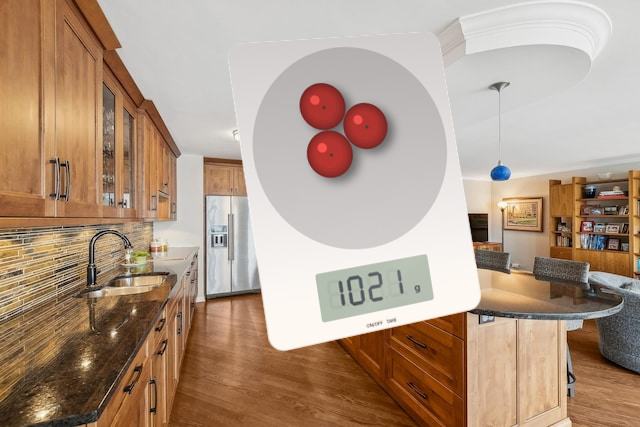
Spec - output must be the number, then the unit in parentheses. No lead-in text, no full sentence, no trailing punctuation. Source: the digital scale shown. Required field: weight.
1021 (g)
